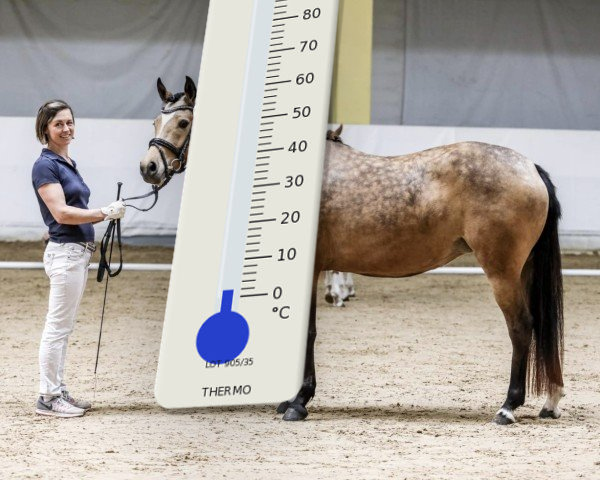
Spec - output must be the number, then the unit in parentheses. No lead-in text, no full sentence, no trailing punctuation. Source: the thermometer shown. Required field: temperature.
2 (°C)
